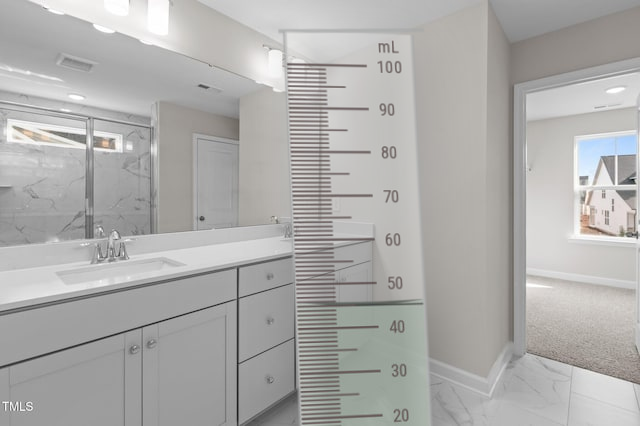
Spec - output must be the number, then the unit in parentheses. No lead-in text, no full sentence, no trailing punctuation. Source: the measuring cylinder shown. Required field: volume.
45 (mL)
